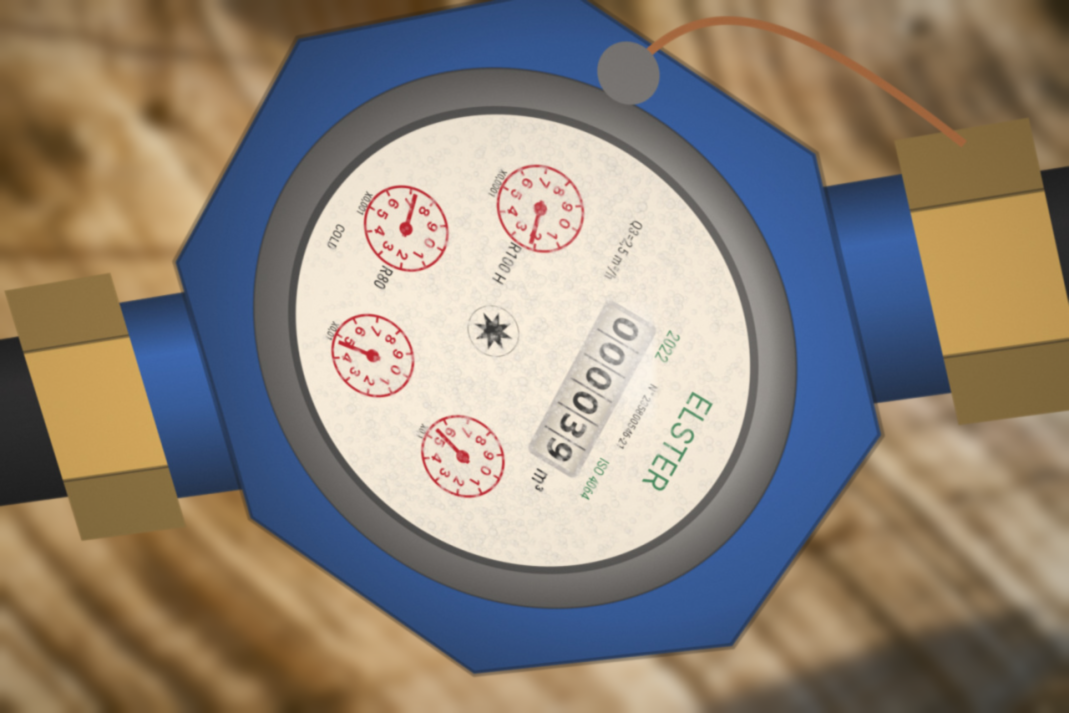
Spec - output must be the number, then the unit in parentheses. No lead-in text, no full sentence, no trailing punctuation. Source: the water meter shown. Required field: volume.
39.5472 (m³)
